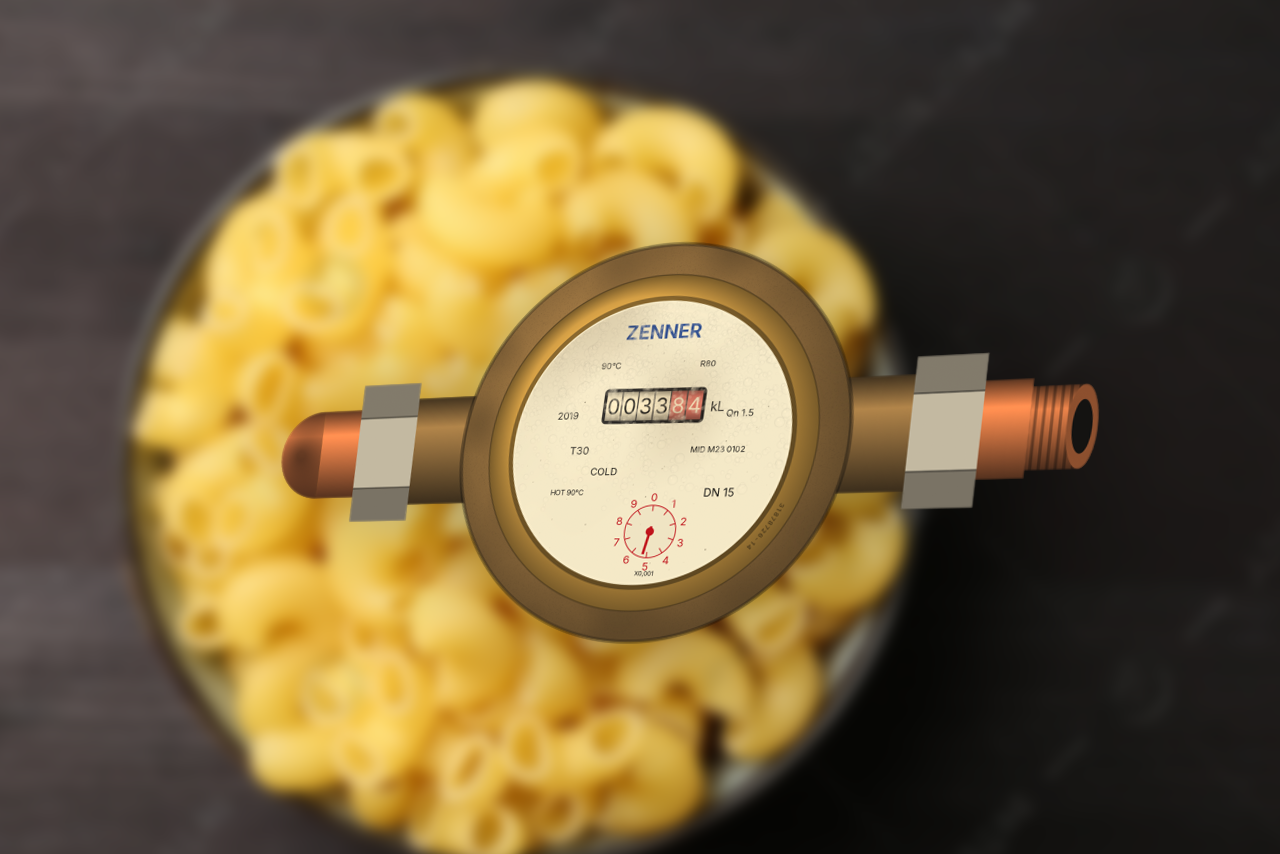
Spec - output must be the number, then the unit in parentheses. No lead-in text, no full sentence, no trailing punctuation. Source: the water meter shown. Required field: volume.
33.845 (kL)
